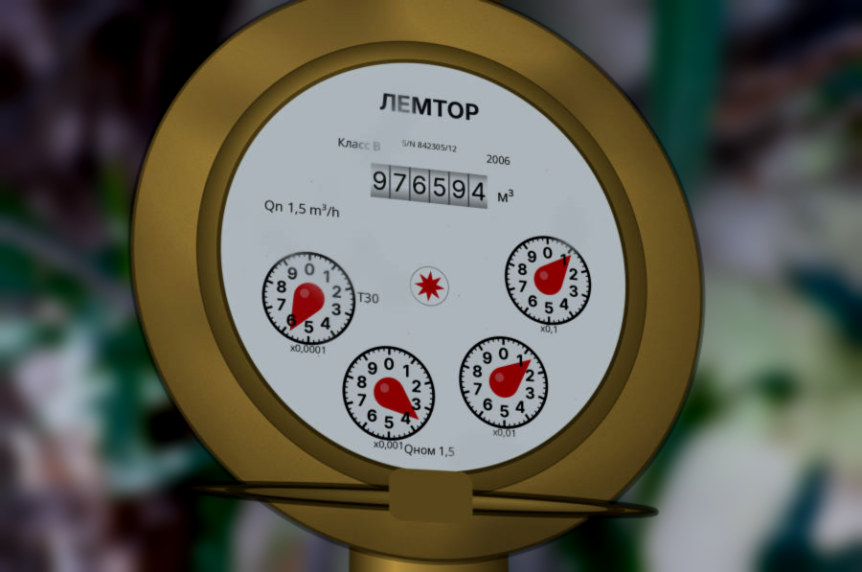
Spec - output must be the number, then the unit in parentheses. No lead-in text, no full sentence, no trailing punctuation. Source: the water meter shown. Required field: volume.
976594.1135 (m³)
